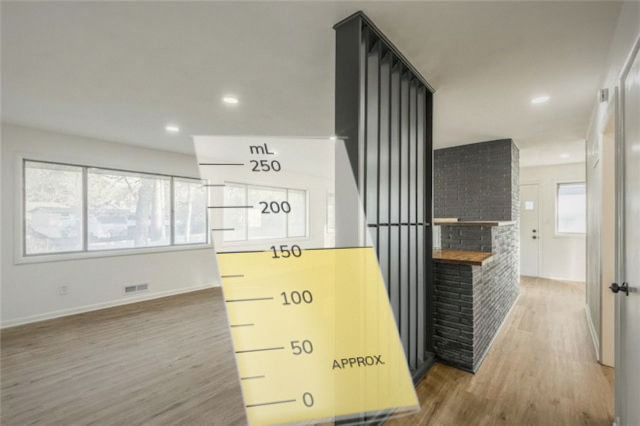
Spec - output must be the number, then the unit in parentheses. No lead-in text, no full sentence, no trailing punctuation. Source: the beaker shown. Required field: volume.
150 (mL)
